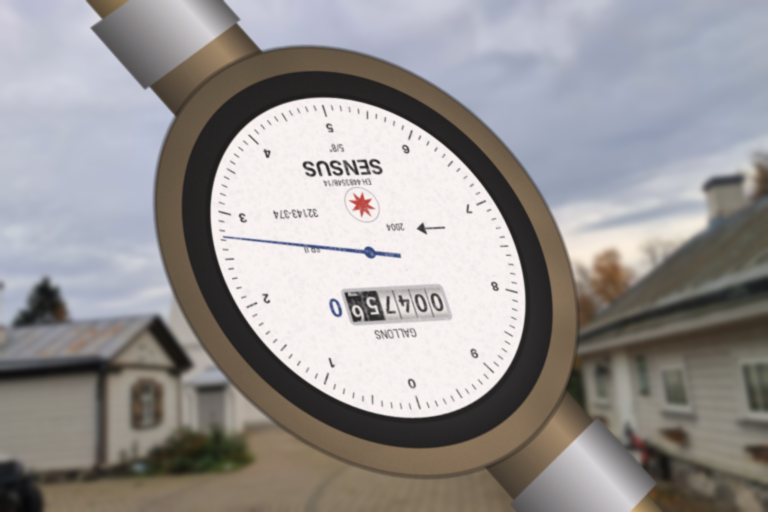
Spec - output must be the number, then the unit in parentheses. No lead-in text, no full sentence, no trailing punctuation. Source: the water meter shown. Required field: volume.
47562.7 (gal)
